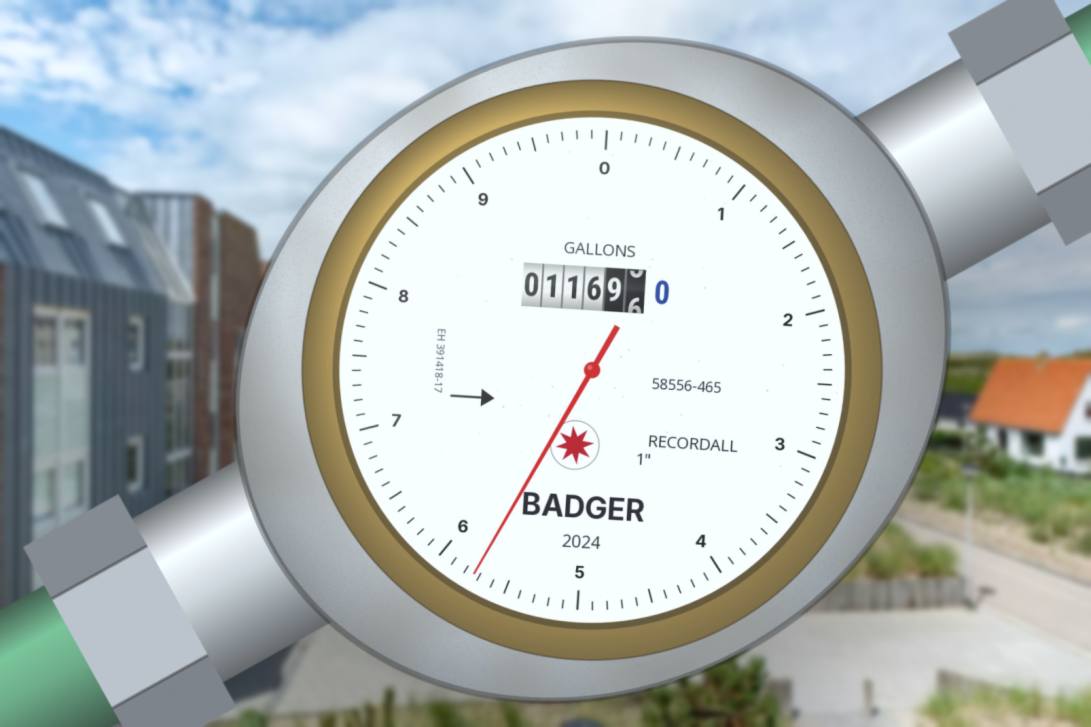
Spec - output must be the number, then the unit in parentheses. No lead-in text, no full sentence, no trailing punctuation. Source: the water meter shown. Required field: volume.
116955.7 (gal)
